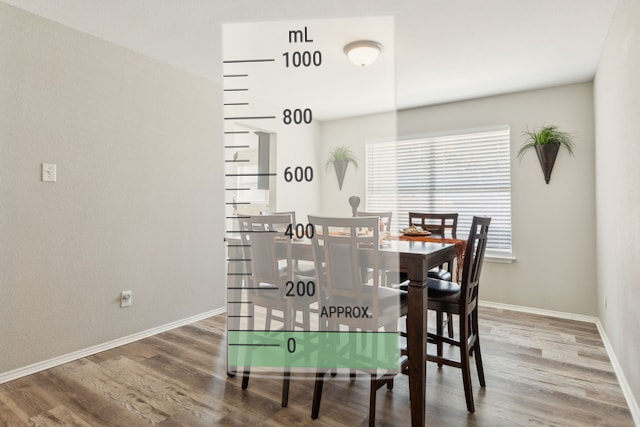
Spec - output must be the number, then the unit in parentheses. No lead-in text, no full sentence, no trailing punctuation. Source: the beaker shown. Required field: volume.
50 (mL)
